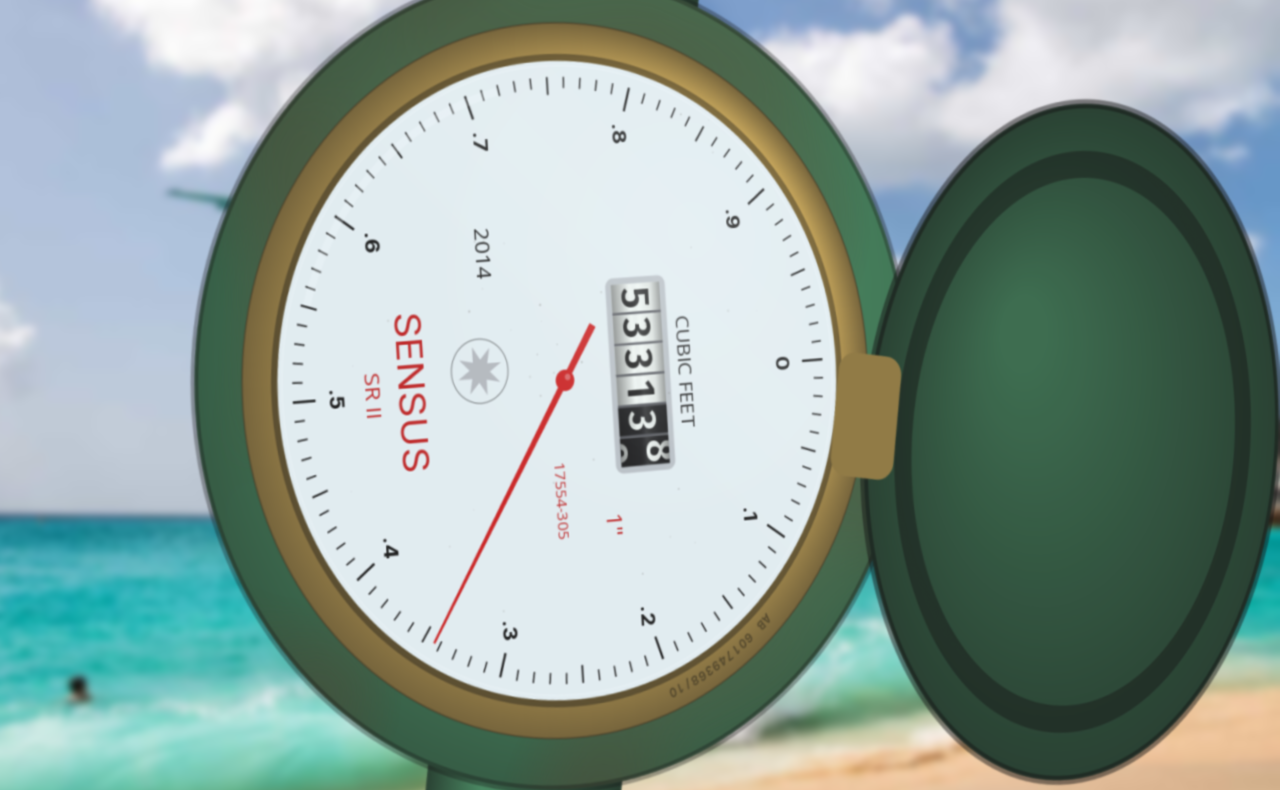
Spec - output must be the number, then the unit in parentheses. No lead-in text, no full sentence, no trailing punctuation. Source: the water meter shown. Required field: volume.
533138.34 (ft³)
